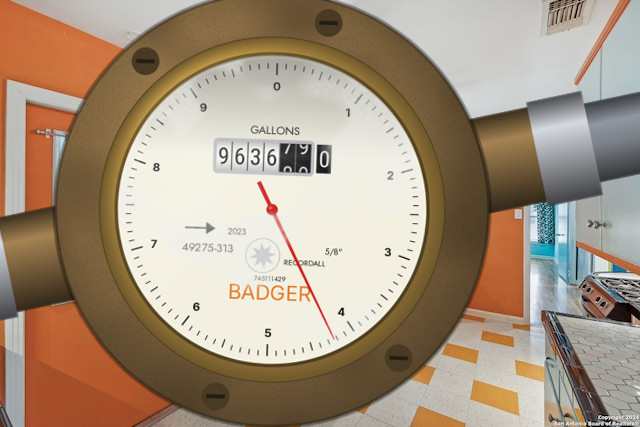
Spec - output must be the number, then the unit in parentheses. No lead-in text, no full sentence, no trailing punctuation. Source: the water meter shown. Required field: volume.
9636794.2 (gal)
